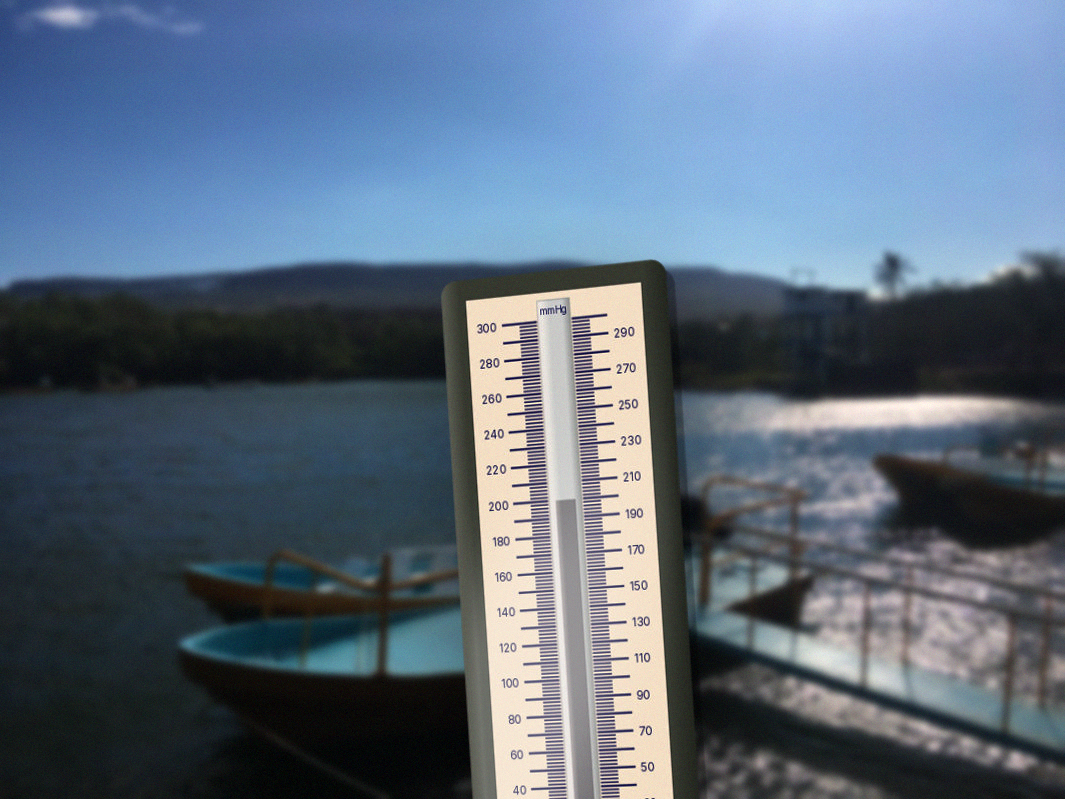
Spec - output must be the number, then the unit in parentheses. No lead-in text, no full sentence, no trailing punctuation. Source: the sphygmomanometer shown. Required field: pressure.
200 (mmHg)
